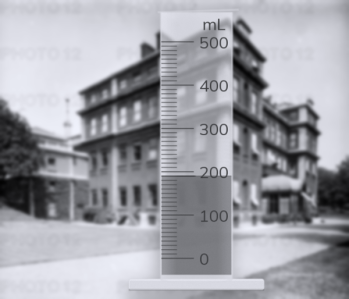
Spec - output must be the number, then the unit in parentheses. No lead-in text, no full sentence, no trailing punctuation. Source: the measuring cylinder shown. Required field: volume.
190 (mL)
